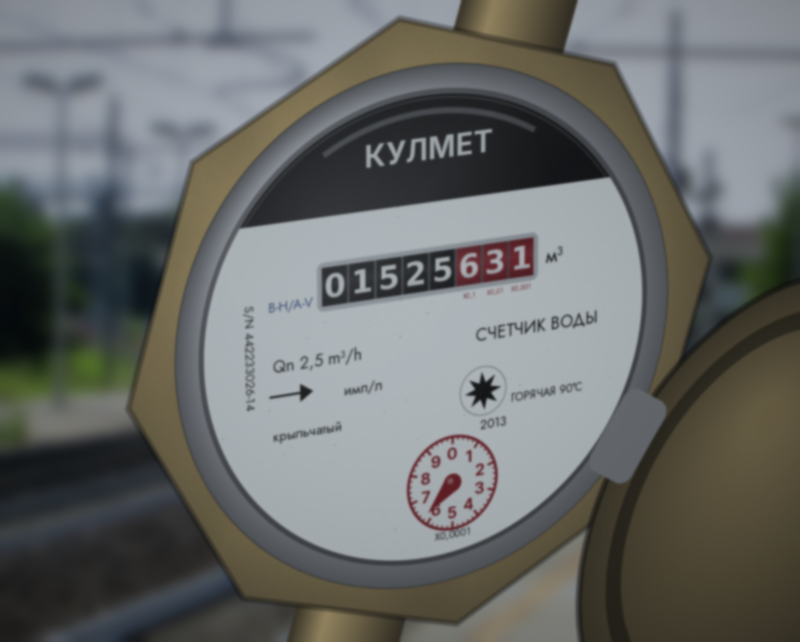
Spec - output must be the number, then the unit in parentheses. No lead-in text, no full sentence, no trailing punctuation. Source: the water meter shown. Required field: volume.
1525.6316 (m³)
